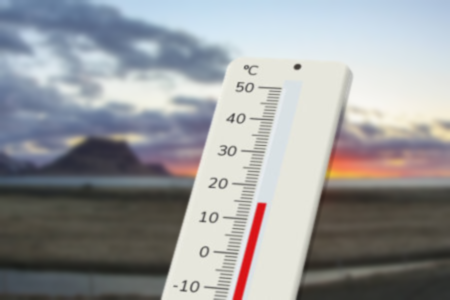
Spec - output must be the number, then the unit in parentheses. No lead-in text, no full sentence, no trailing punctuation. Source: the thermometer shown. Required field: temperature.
15 (°C)
